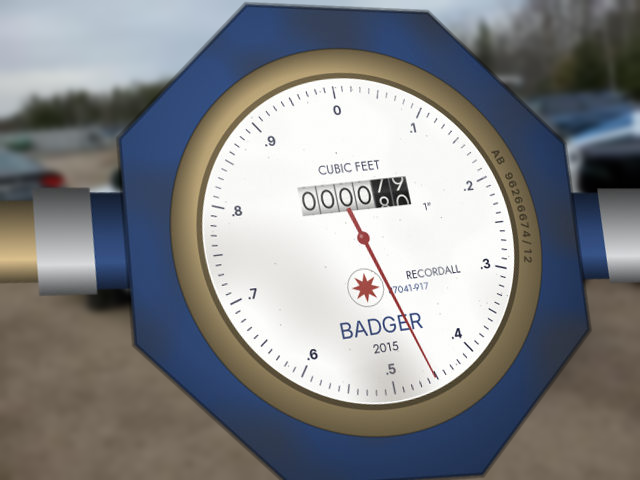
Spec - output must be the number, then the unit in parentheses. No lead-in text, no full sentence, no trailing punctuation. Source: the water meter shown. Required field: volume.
79.45 (ft³)
